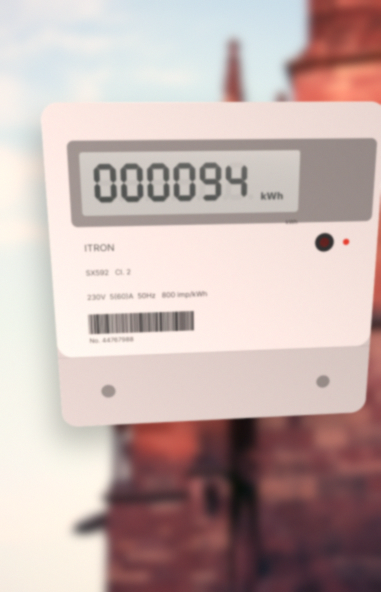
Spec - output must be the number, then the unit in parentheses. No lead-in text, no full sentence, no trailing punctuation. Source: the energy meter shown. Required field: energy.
94 (kWh)
